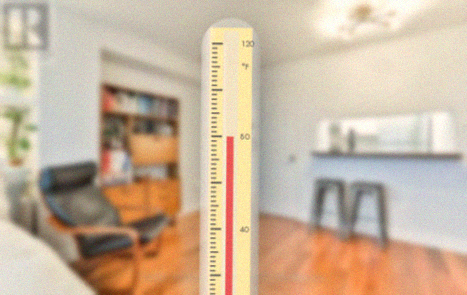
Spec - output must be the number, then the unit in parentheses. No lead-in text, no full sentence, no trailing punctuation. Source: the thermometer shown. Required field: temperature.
80 (°F)
